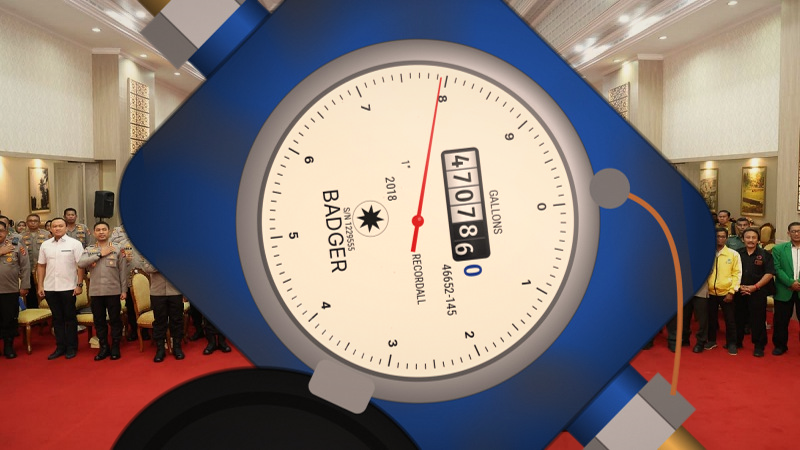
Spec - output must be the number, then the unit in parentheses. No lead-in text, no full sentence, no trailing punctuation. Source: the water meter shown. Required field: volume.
4707857.9 (gal)
